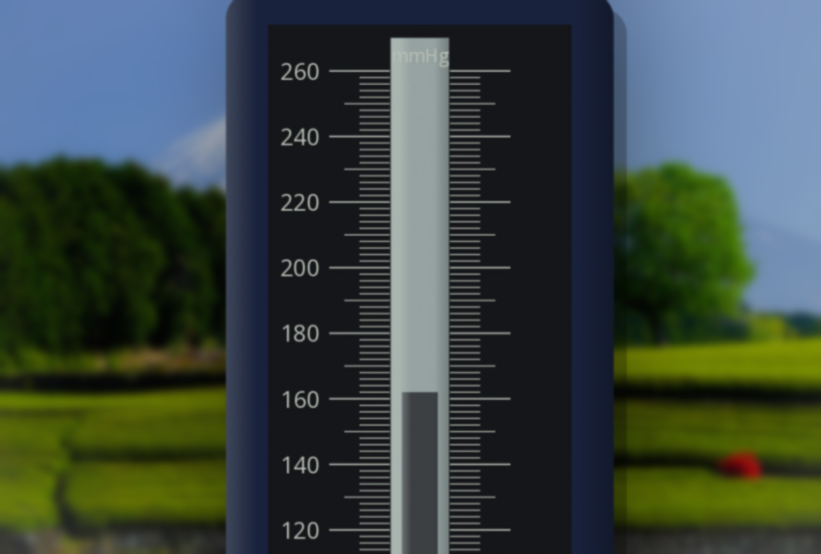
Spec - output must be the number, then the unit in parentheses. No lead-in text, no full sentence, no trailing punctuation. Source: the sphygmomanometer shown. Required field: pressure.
162 (mmHg)
